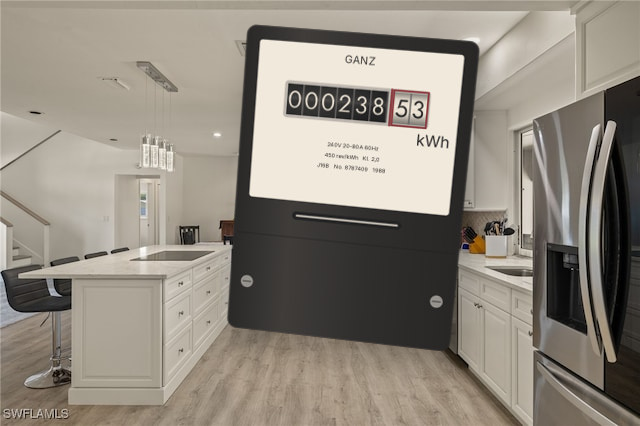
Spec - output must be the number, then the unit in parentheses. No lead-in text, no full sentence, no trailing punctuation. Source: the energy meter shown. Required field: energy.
238.53 (kWh)
